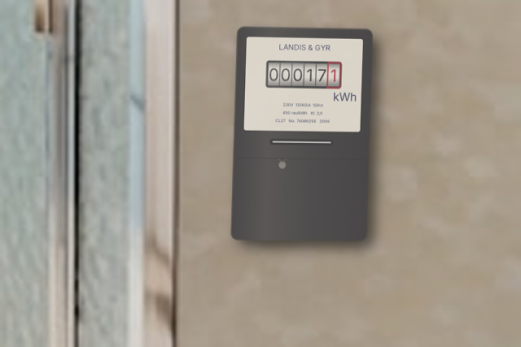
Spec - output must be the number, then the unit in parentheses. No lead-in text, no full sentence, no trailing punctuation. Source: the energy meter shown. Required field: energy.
17.1 (kWh)
